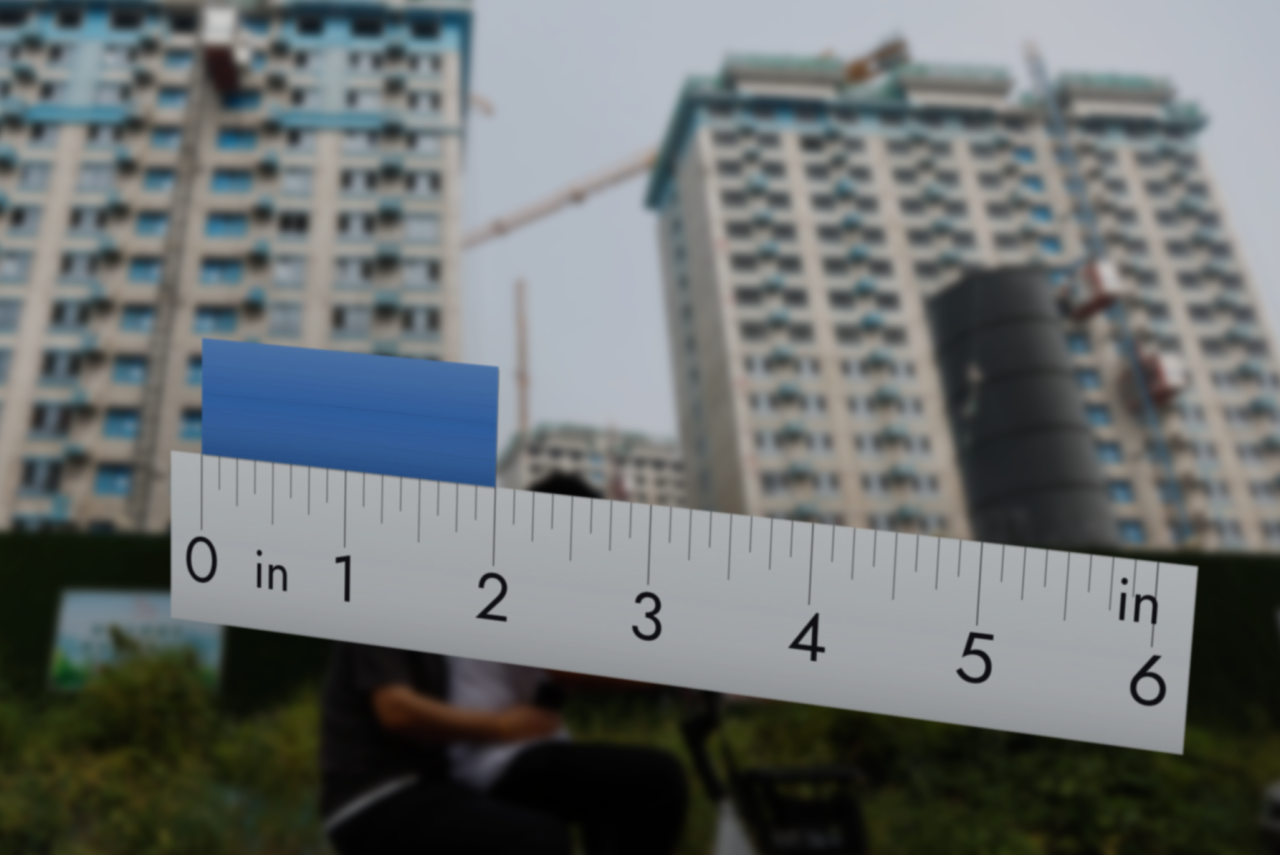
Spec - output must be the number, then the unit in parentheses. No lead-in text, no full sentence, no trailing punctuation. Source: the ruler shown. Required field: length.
2 (in)
